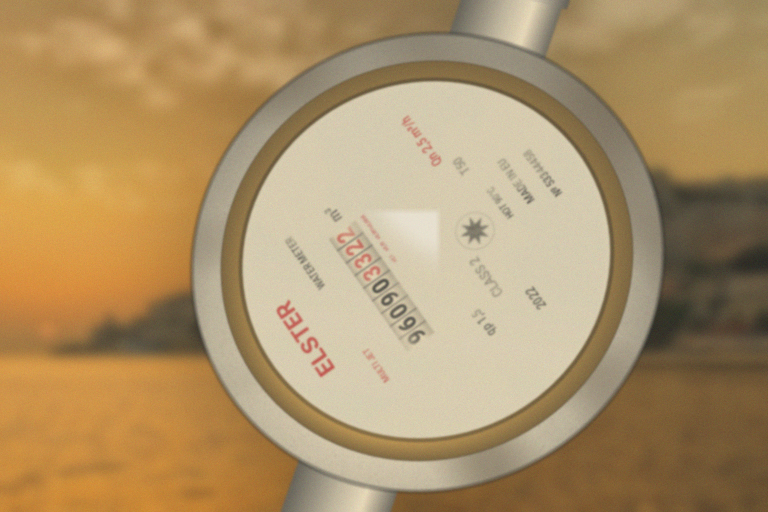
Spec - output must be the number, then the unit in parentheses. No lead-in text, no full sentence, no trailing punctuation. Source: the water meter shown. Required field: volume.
96090.3322 (m³)
